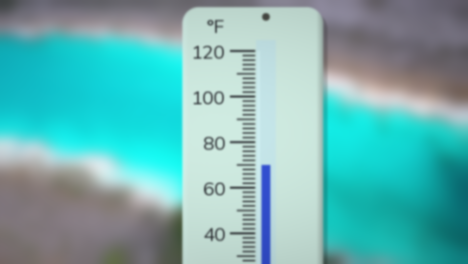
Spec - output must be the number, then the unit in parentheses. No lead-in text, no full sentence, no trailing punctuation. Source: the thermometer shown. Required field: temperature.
70 (°F)
